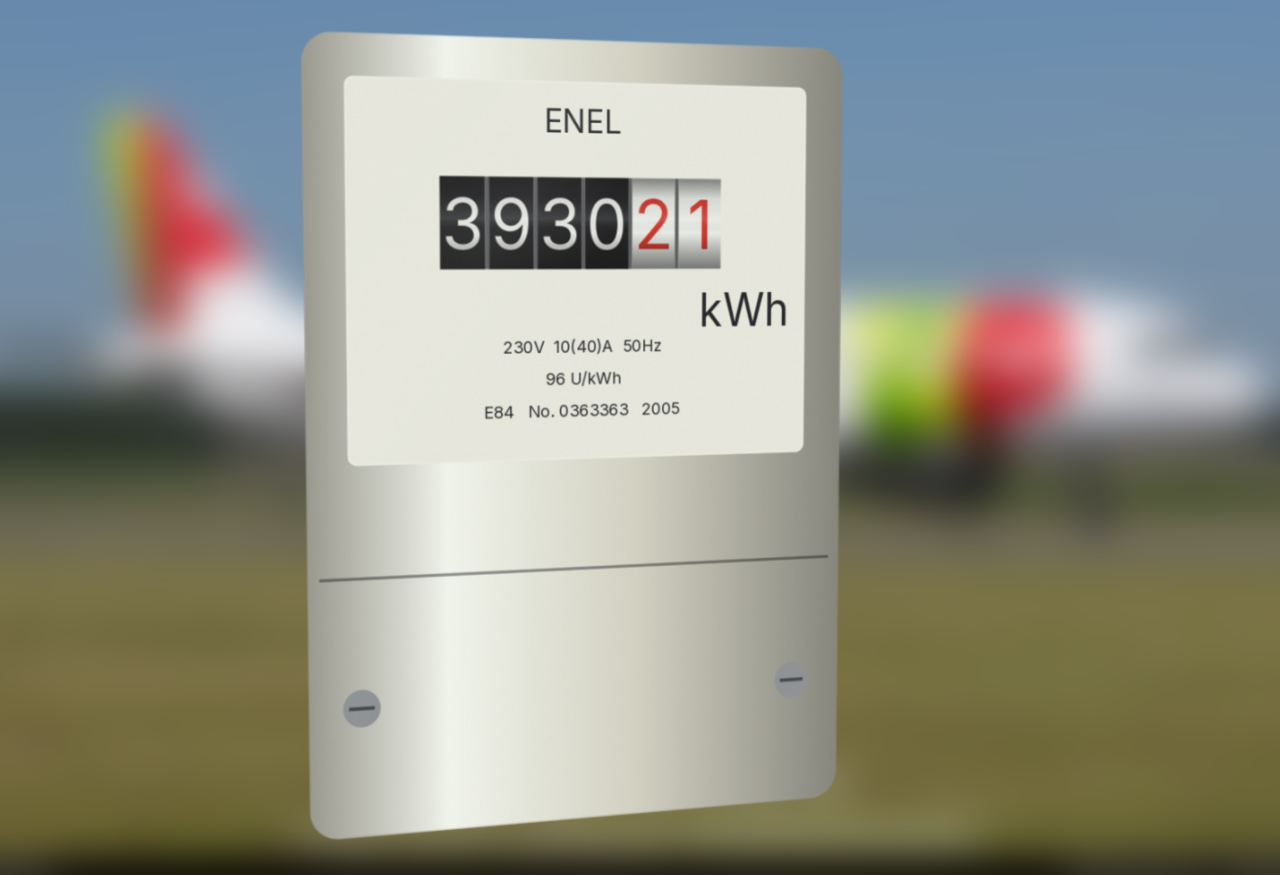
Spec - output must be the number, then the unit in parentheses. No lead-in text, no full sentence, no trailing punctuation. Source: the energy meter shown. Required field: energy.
3930.21 (kWh)
